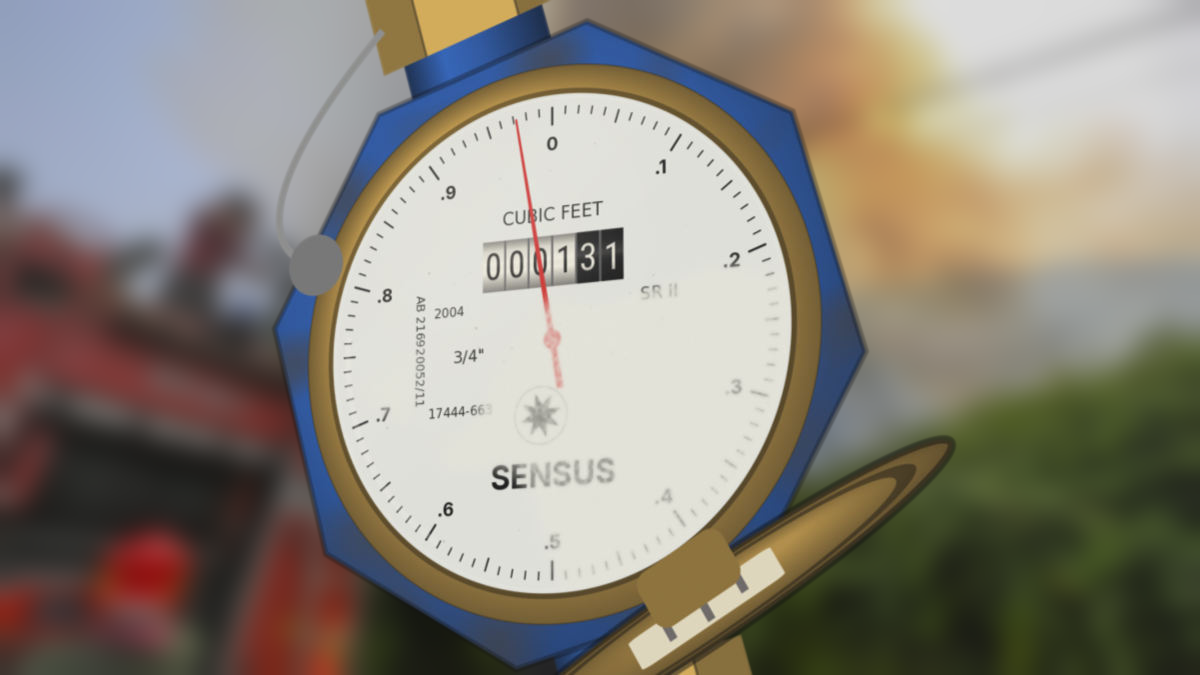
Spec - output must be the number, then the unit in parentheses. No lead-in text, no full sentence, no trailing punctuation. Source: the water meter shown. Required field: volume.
130.97 (ft³)
